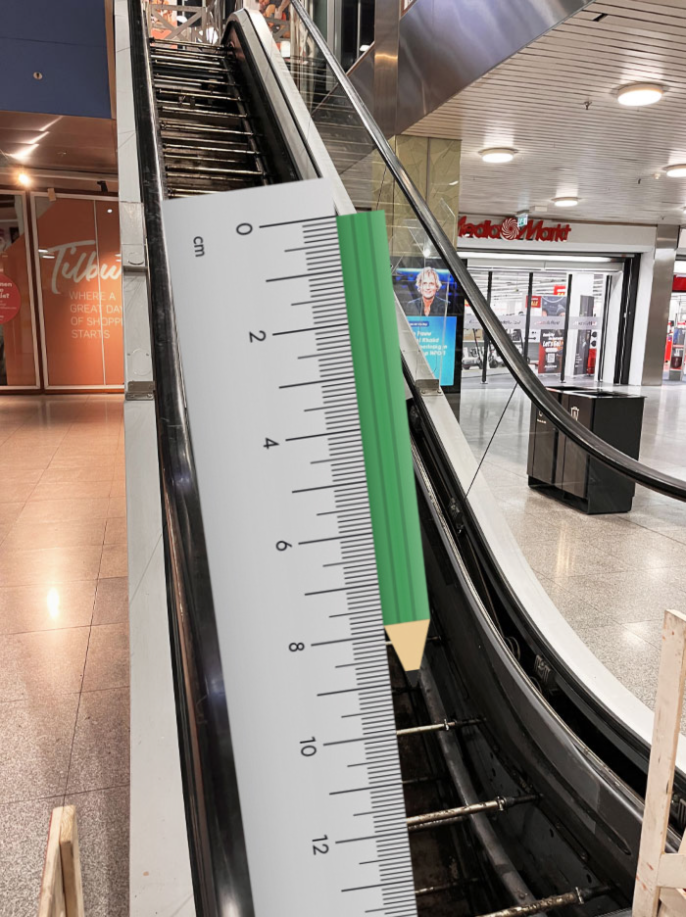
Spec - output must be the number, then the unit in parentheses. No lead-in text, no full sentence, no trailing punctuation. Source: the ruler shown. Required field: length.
9.1 (cm)
